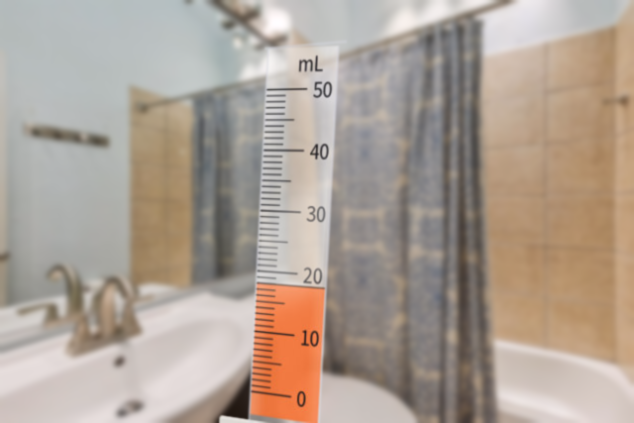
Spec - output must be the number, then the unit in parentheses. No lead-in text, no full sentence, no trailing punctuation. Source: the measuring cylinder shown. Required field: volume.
18 (mL)
